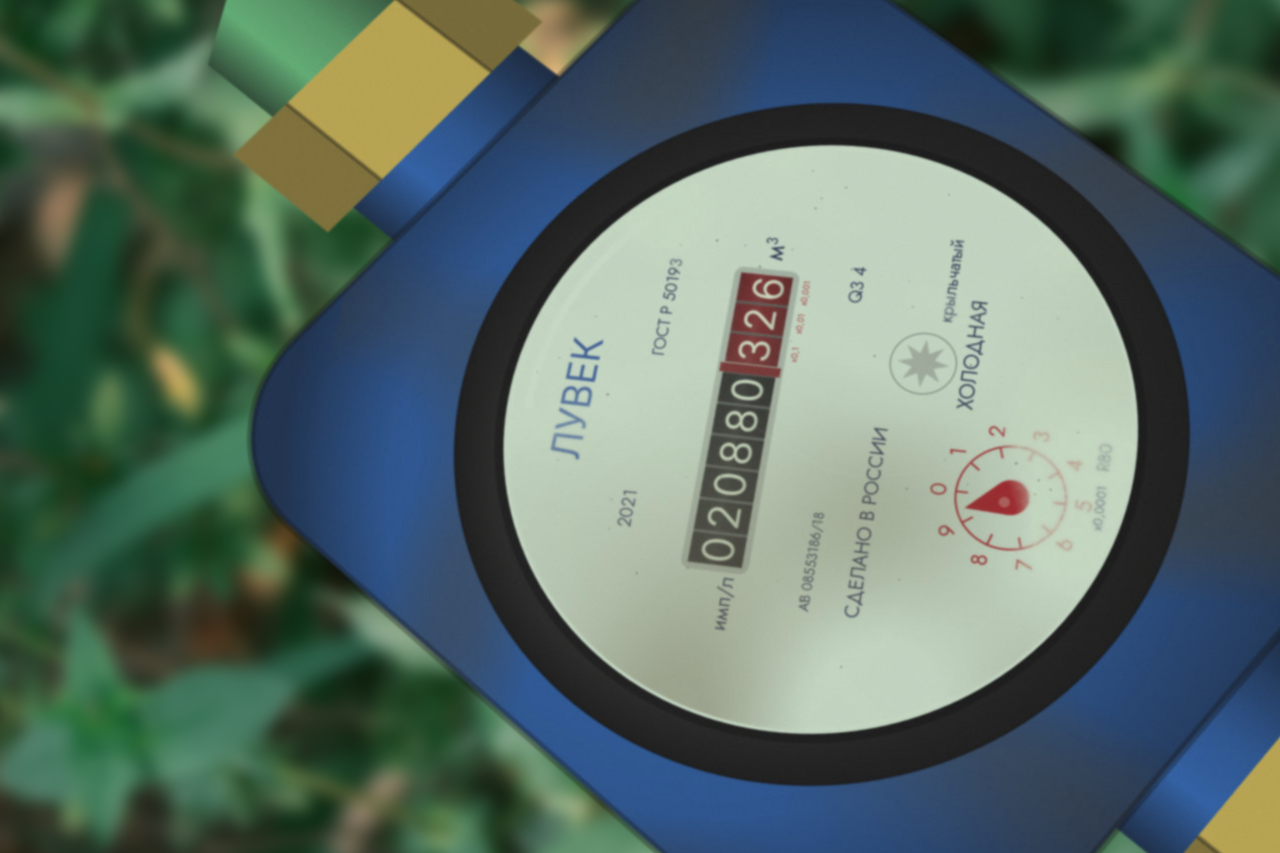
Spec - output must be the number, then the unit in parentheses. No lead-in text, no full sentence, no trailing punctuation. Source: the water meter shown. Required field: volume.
20880.3259 (m³)
